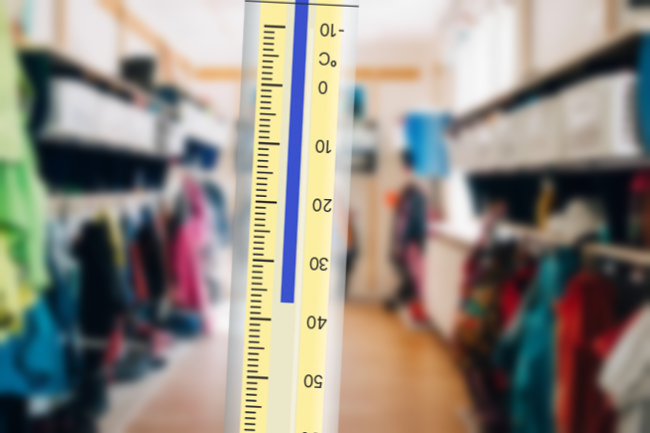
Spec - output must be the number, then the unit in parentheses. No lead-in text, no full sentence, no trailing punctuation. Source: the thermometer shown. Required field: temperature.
37 (°C)
